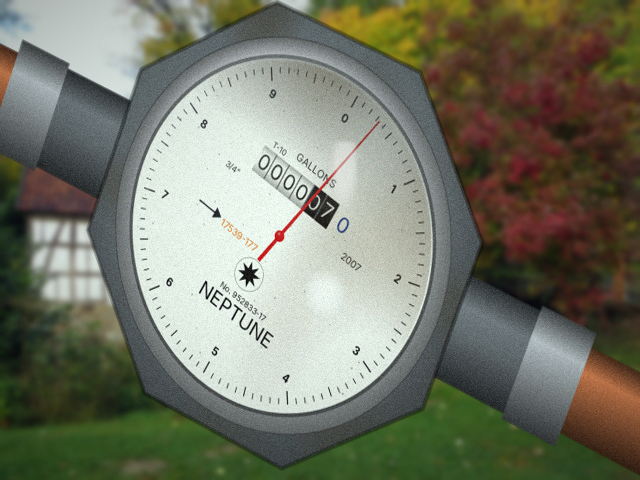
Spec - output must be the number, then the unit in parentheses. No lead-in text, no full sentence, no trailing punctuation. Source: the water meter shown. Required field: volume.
70.3 (gal)
